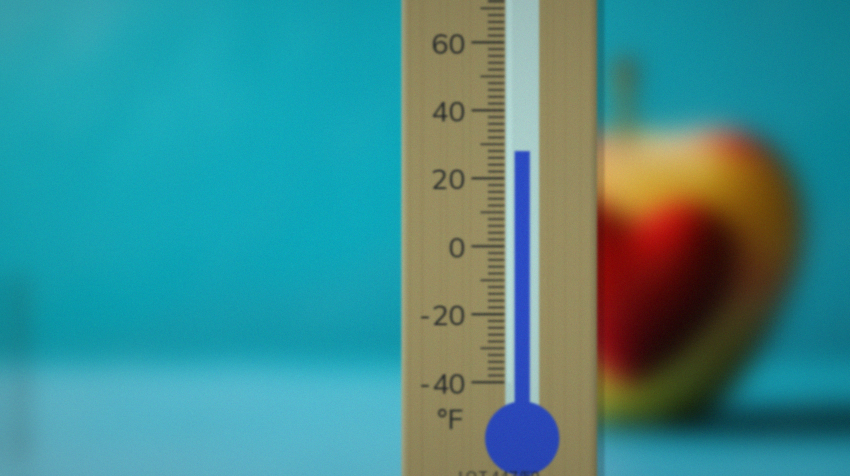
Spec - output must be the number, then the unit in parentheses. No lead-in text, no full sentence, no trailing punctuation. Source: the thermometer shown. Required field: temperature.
28 (°F)
